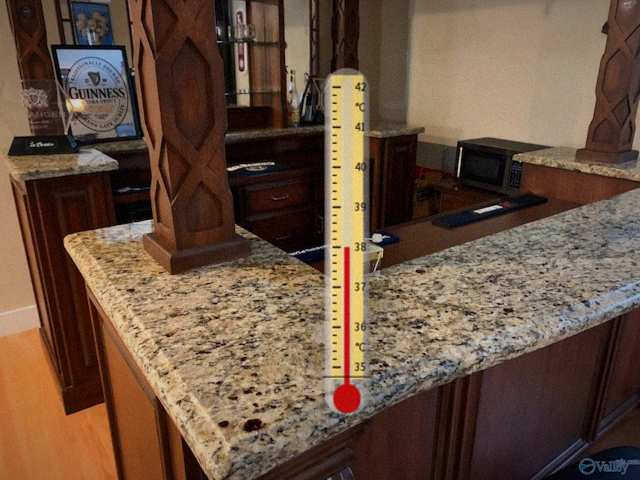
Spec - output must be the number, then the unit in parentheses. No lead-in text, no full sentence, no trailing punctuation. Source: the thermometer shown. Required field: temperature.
38 (°C)
